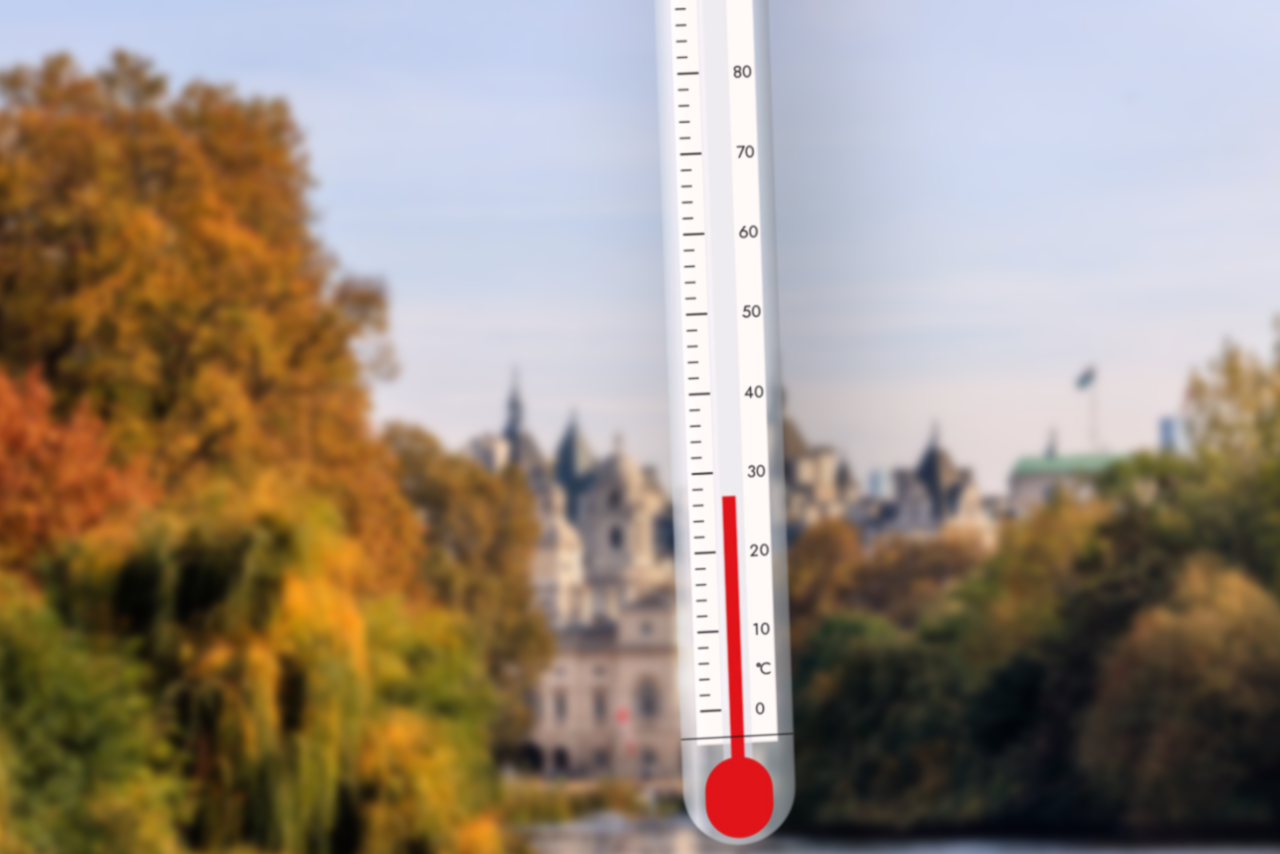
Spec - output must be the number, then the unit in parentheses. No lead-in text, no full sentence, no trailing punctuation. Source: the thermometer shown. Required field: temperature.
27 (°C)
